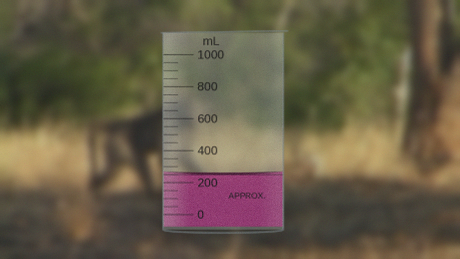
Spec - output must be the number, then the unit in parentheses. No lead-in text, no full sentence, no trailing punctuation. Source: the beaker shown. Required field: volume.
250 (mL)
